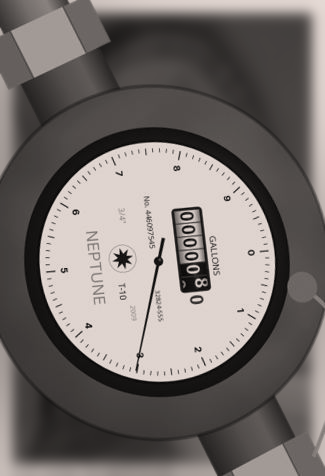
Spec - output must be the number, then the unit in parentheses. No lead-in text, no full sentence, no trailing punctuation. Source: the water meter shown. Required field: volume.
83.0 (gal)
